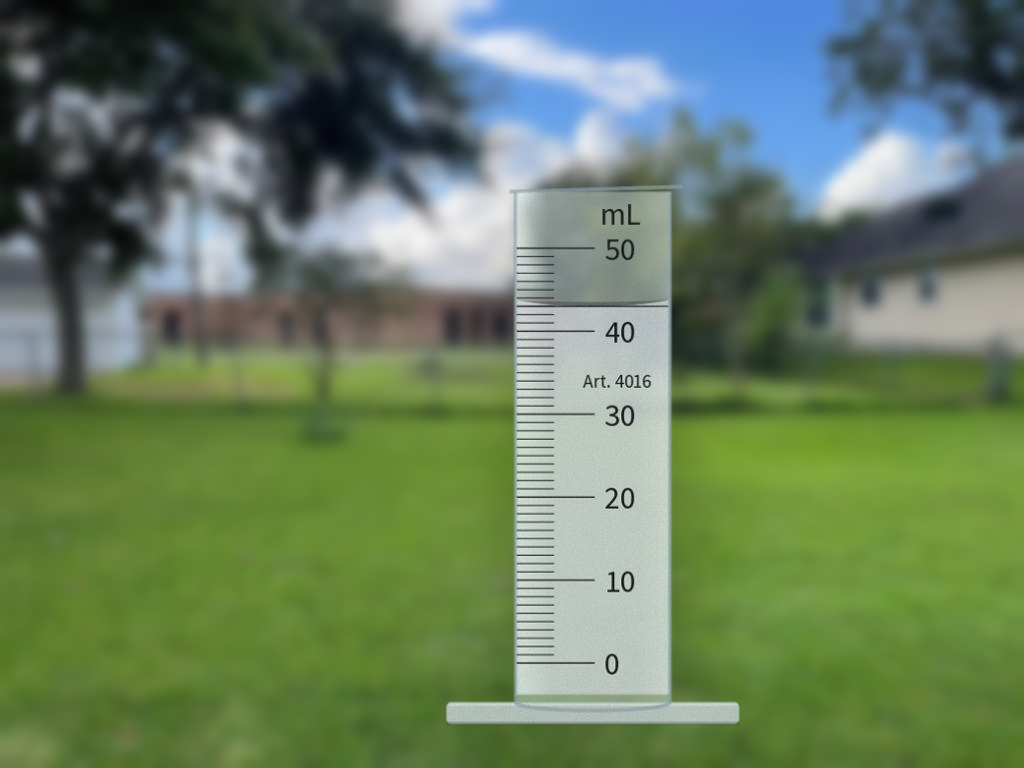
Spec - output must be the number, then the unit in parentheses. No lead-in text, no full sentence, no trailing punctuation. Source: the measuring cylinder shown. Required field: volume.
43 (mL)
